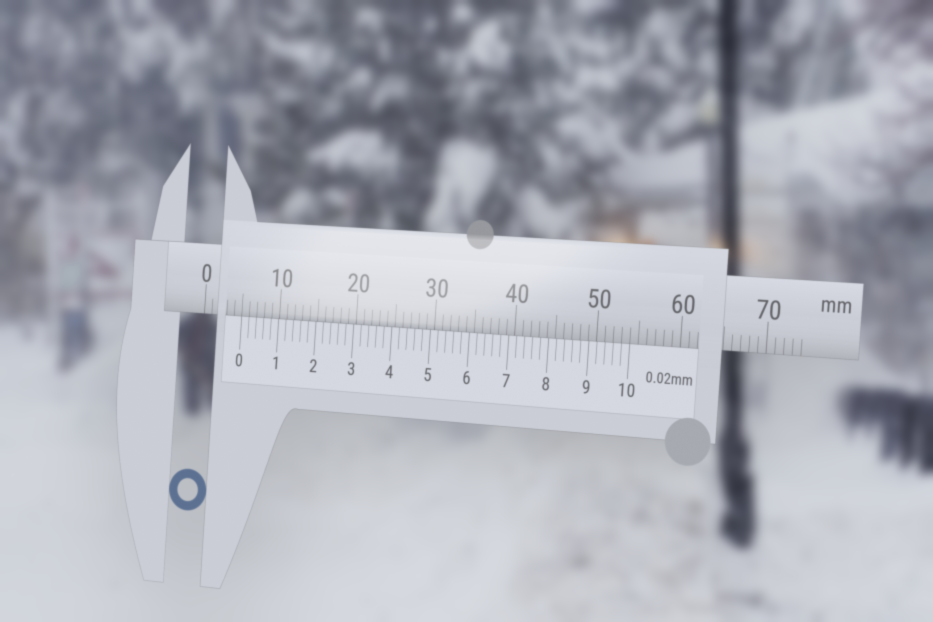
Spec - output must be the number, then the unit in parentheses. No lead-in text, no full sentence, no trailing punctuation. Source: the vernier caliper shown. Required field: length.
5.0 (mm)
